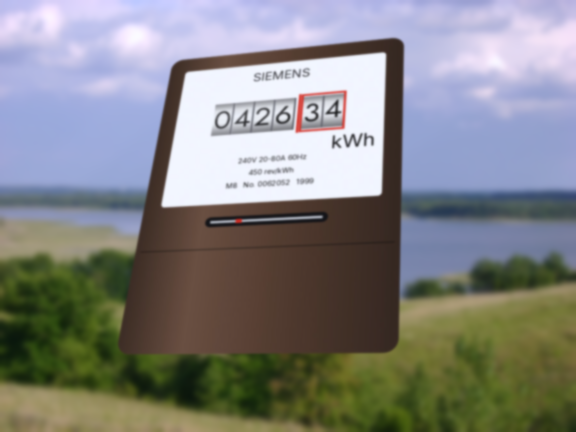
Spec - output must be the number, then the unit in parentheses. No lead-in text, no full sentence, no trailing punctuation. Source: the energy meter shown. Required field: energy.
426.34 (kWh)
